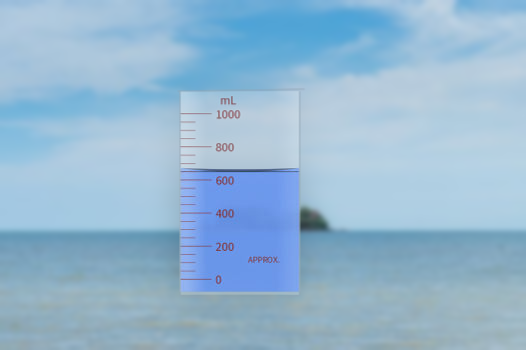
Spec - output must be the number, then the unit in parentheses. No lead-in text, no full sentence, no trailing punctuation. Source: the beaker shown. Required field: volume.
650 (mL)
